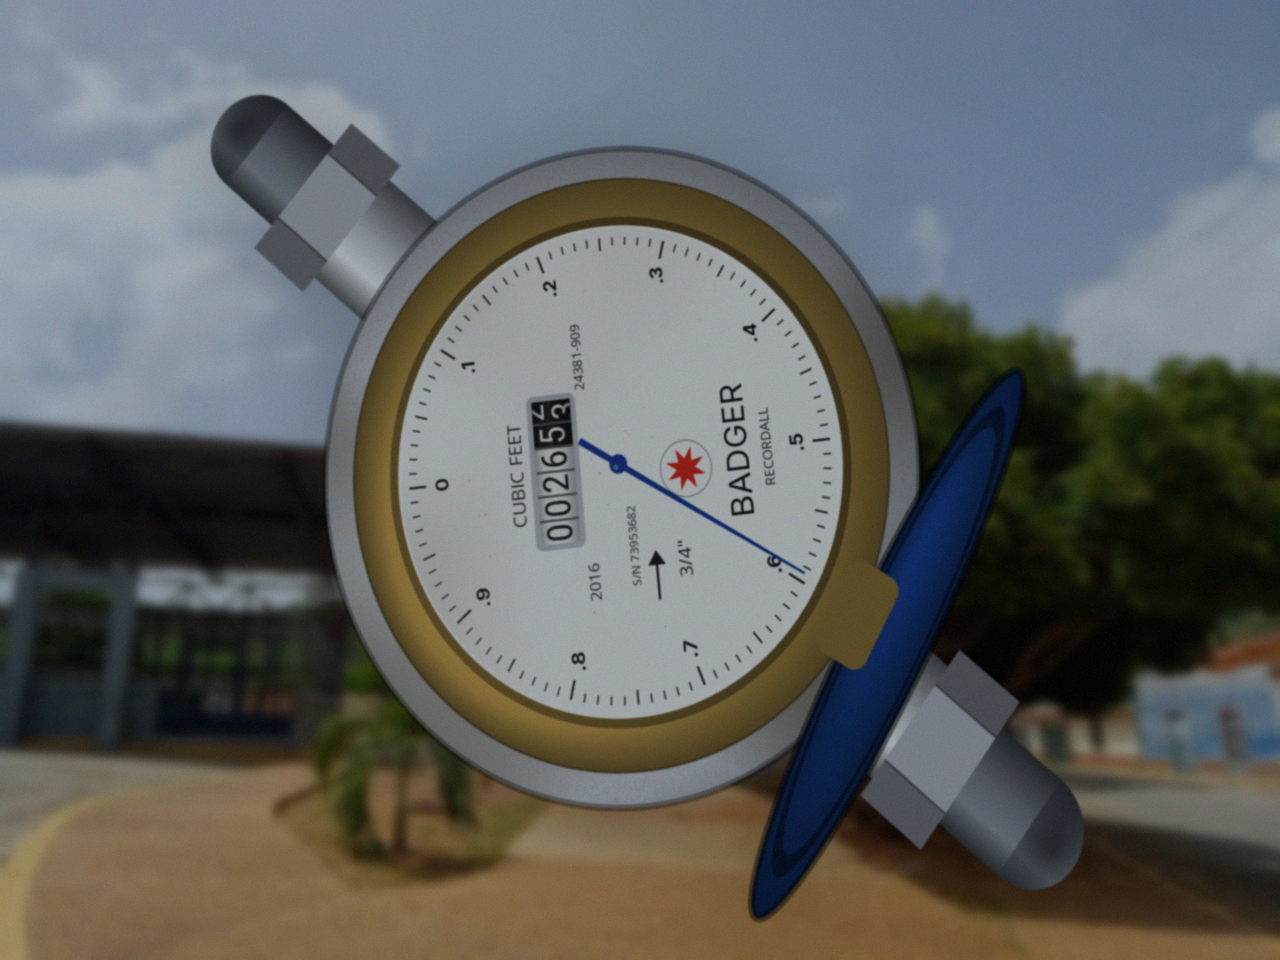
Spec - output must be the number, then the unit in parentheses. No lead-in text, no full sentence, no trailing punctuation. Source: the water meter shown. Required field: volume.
2652.59 (ft³)
